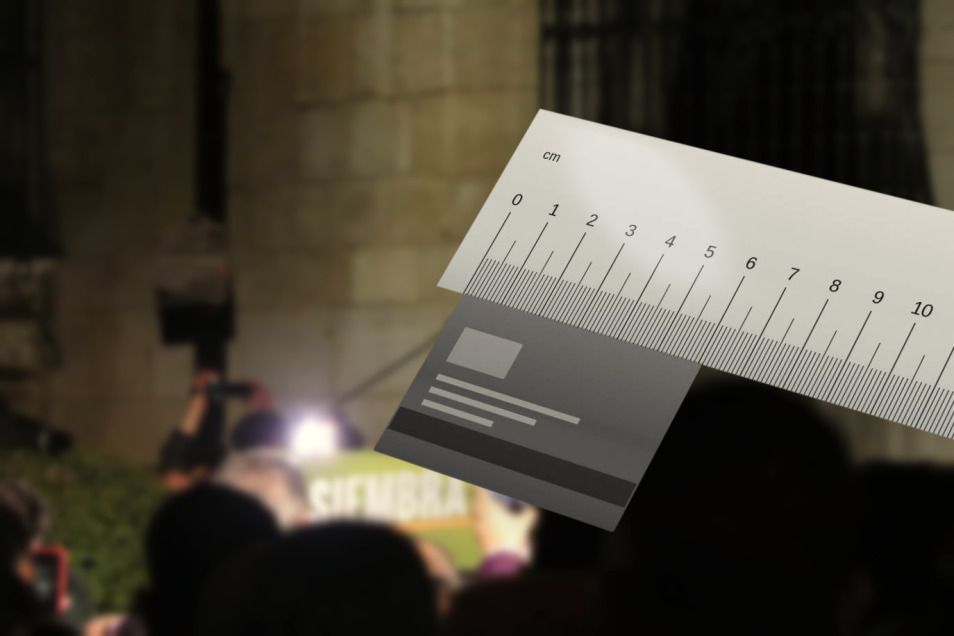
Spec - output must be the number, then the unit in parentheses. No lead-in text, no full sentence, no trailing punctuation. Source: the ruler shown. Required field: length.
6.1 (cm)
